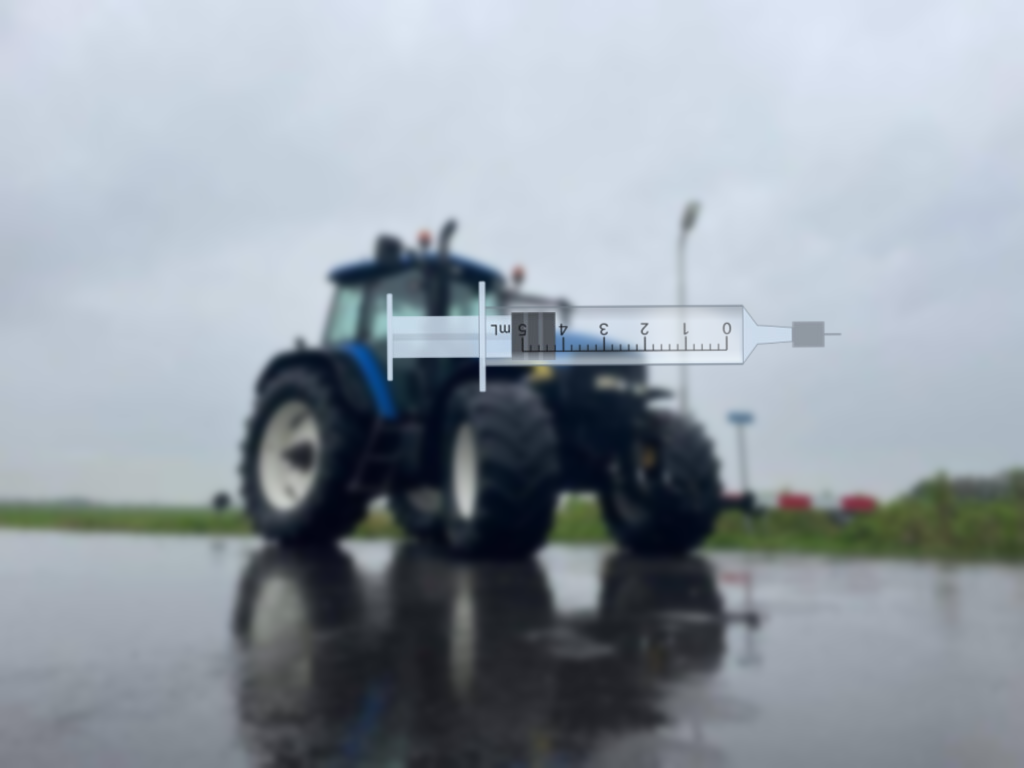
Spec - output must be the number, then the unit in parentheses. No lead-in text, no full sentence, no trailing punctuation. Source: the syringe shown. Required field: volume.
4.2 (mL)
